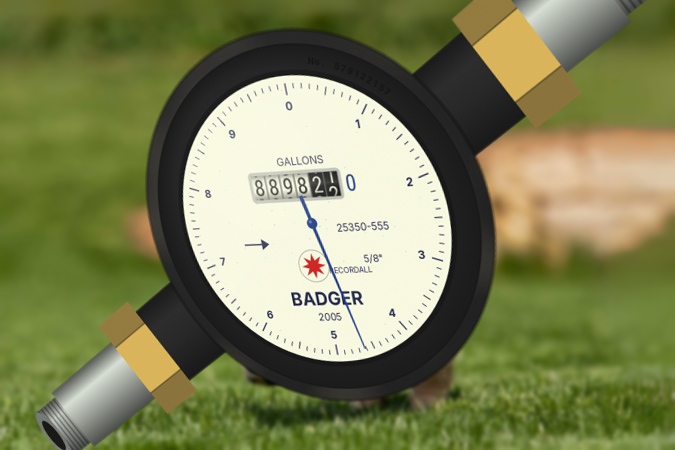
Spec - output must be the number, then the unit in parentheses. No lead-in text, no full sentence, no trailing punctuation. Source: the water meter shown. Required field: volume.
8898214.6 (gal)
